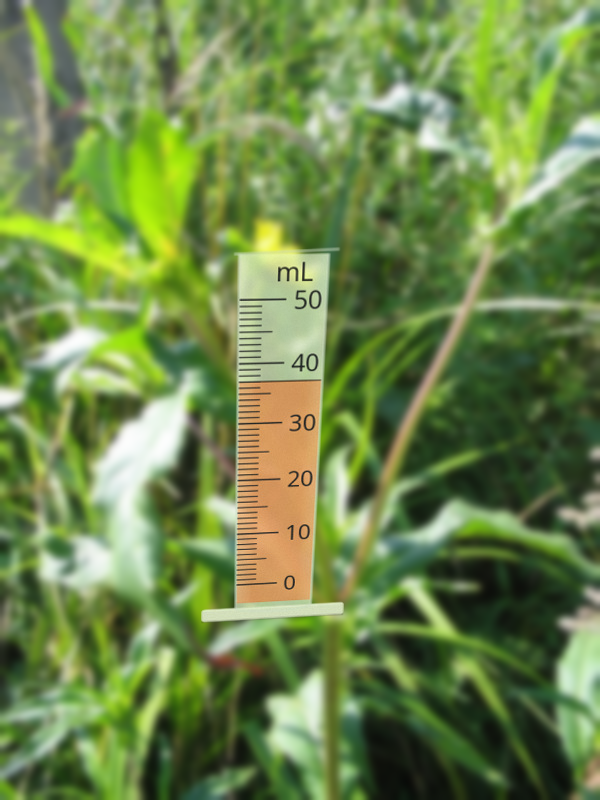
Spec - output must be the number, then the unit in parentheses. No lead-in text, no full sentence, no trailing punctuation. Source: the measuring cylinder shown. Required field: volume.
37 (mL)
